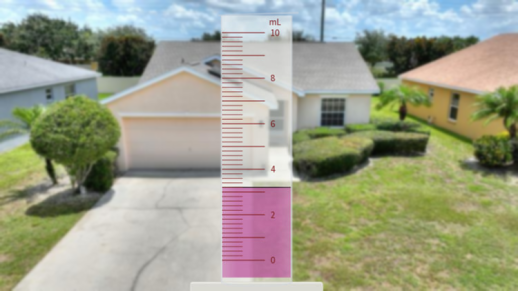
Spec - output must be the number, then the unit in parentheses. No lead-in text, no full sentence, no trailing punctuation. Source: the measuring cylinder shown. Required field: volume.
3.2 (mL)
